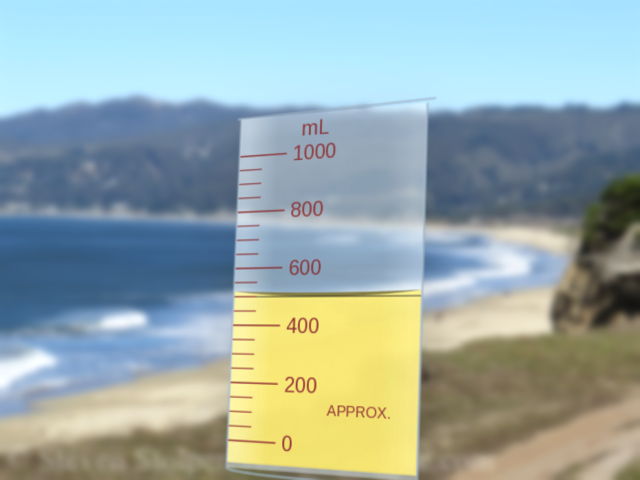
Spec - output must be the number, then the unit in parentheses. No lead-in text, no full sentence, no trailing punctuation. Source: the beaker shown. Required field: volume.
500 (mL)
